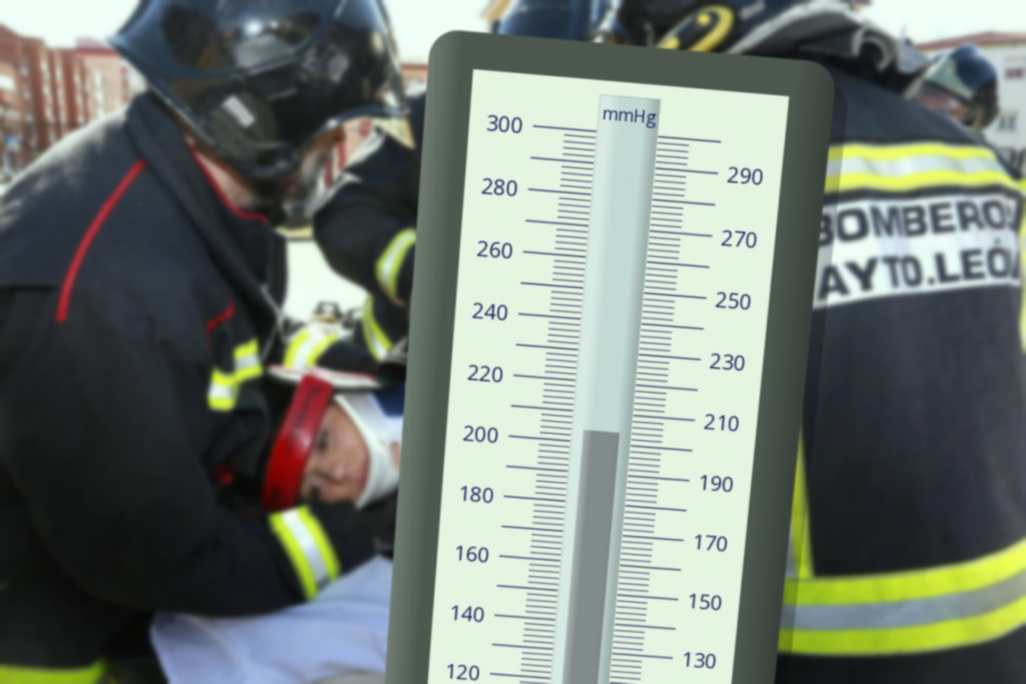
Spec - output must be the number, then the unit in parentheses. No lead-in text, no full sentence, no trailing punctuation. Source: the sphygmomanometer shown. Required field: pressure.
204 (mmHg)
